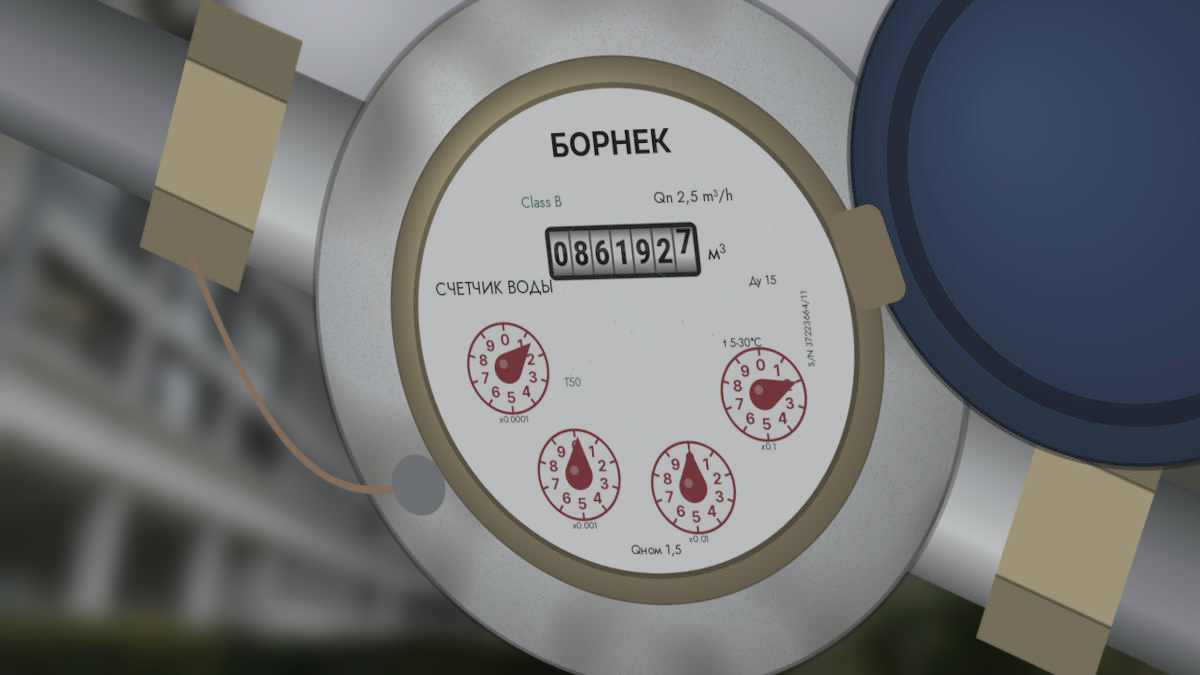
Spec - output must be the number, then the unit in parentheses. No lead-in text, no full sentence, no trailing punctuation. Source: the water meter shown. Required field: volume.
861927.2001 (m³)
